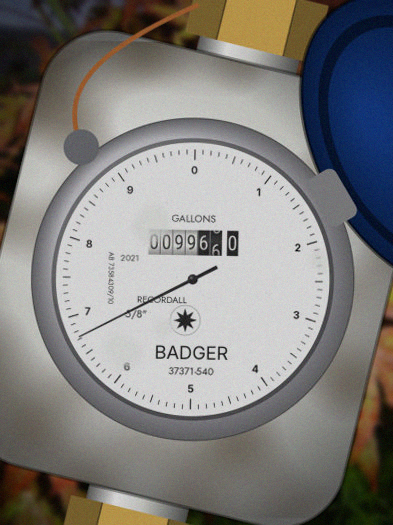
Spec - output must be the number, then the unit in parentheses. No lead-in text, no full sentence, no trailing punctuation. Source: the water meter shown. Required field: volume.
99656.7 (gal)
